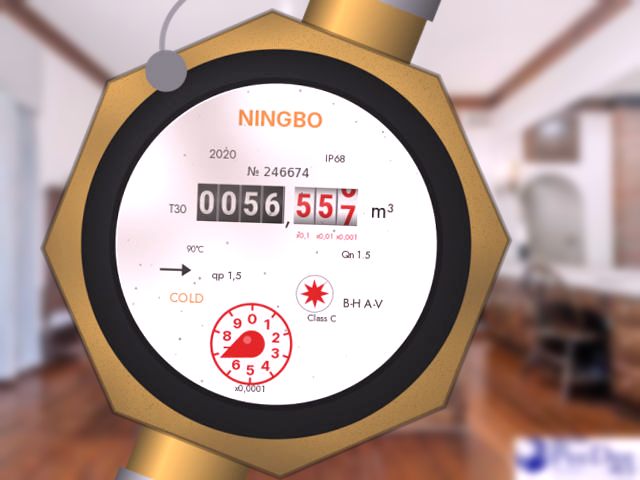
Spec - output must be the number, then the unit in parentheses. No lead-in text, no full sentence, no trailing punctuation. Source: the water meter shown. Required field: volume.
56.5566 (m³)
